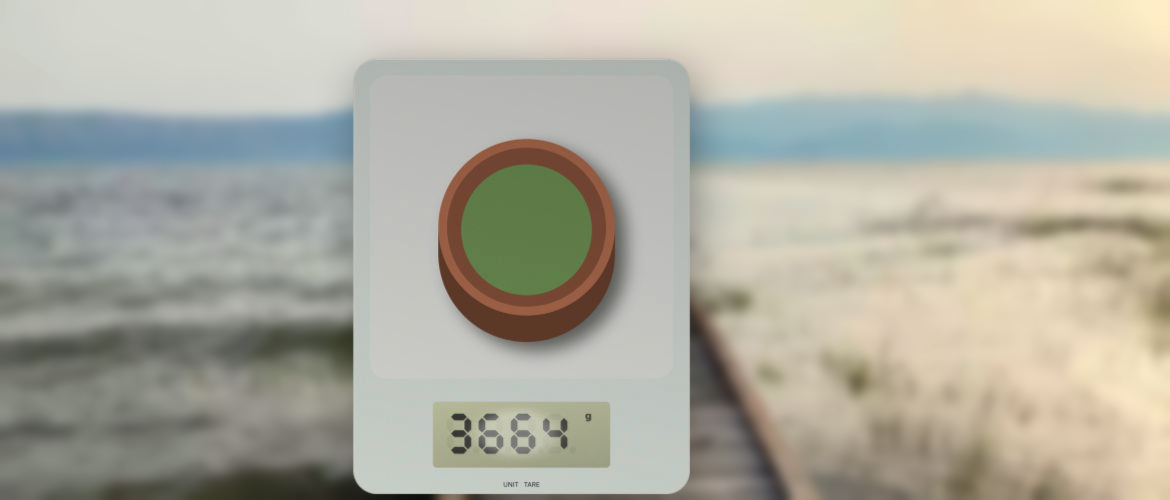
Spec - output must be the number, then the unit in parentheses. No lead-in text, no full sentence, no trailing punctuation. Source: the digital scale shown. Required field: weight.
3664 (g)
